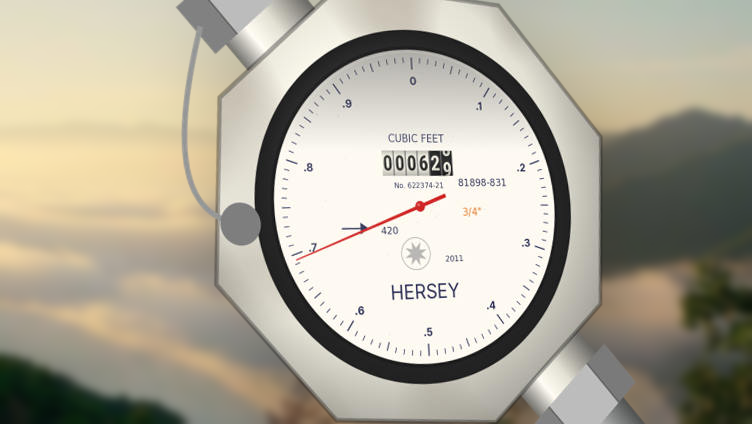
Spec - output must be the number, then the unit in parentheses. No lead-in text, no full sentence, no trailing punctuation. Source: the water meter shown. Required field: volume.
628.69 (ft³)
